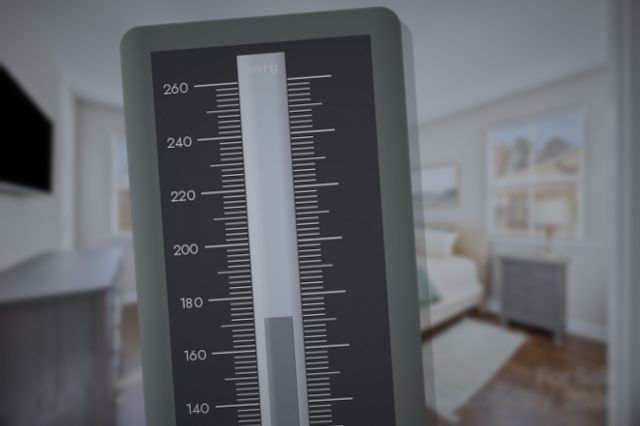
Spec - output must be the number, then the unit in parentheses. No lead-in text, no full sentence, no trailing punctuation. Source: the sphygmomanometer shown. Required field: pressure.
172 (mmHg)
